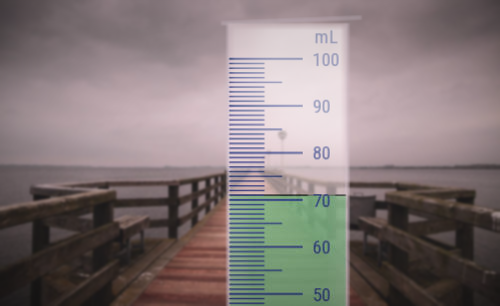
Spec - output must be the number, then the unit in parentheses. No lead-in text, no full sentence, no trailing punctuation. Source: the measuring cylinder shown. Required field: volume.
71 (mL)
